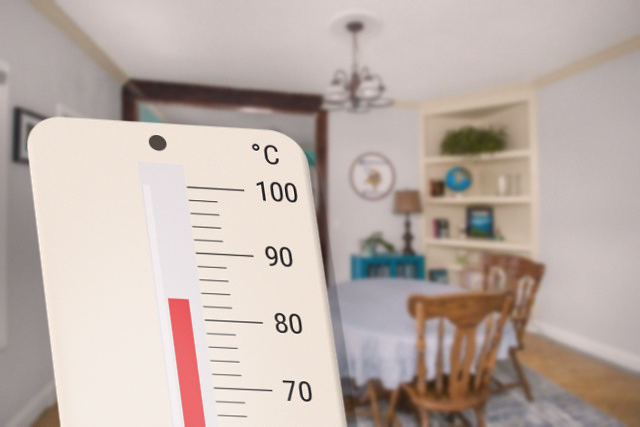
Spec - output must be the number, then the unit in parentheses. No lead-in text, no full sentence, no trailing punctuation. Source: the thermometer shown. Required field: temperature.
83 (°C)
